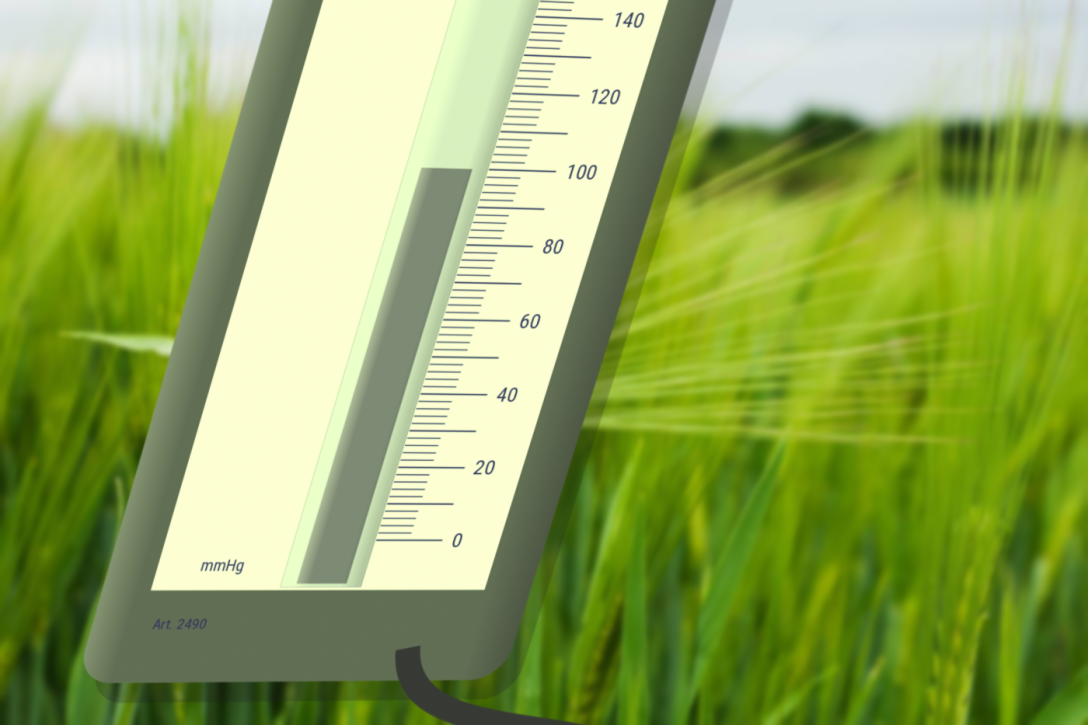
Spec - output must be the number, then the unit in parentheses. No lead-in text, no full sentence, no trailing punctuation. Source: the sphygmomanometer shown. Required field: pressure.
100 (mmHg)
